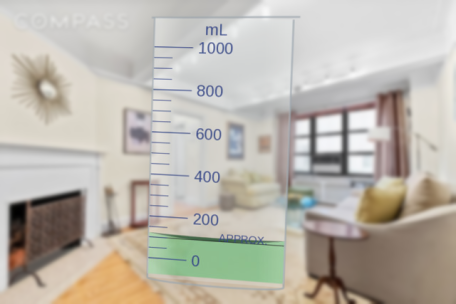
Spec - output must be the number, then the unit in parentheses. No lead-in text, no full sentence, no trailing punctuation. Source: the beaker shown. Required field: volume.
100 (mL)
